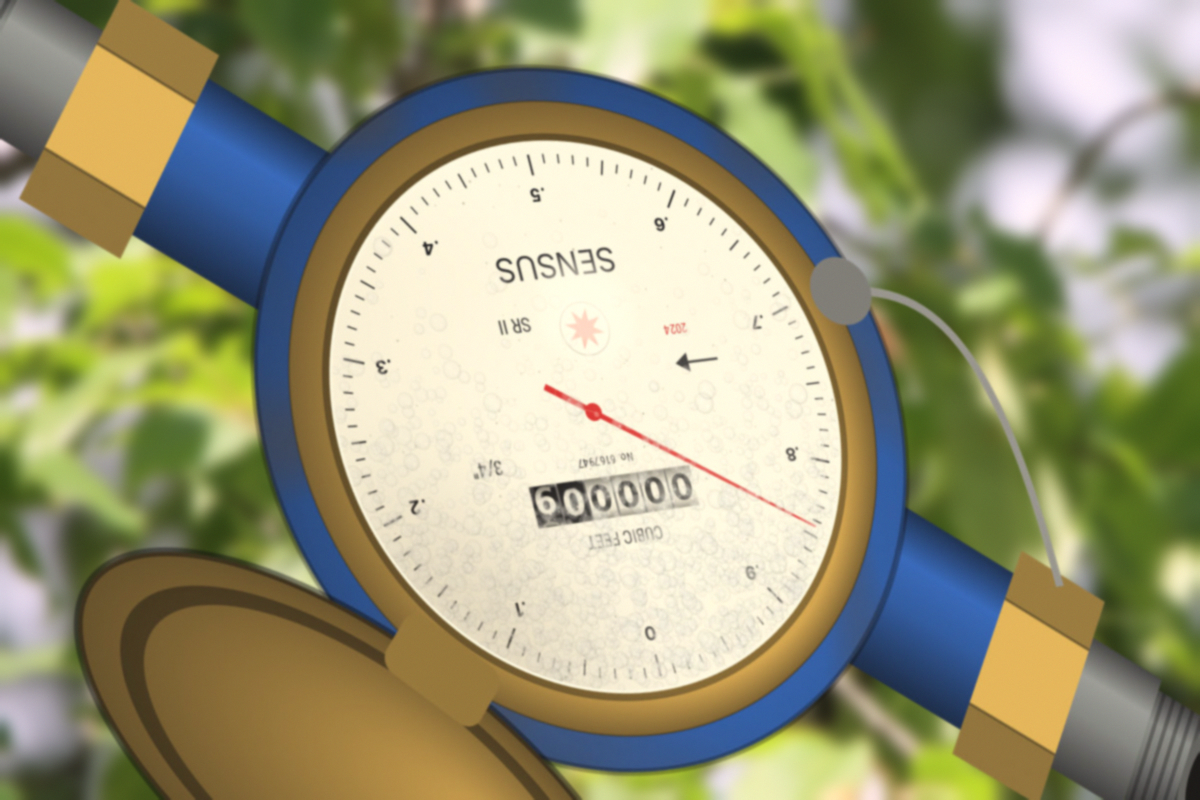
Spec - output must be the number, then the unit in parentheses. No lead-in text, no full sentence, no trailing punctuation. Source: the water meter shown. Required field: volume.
8.84 (ft³)
